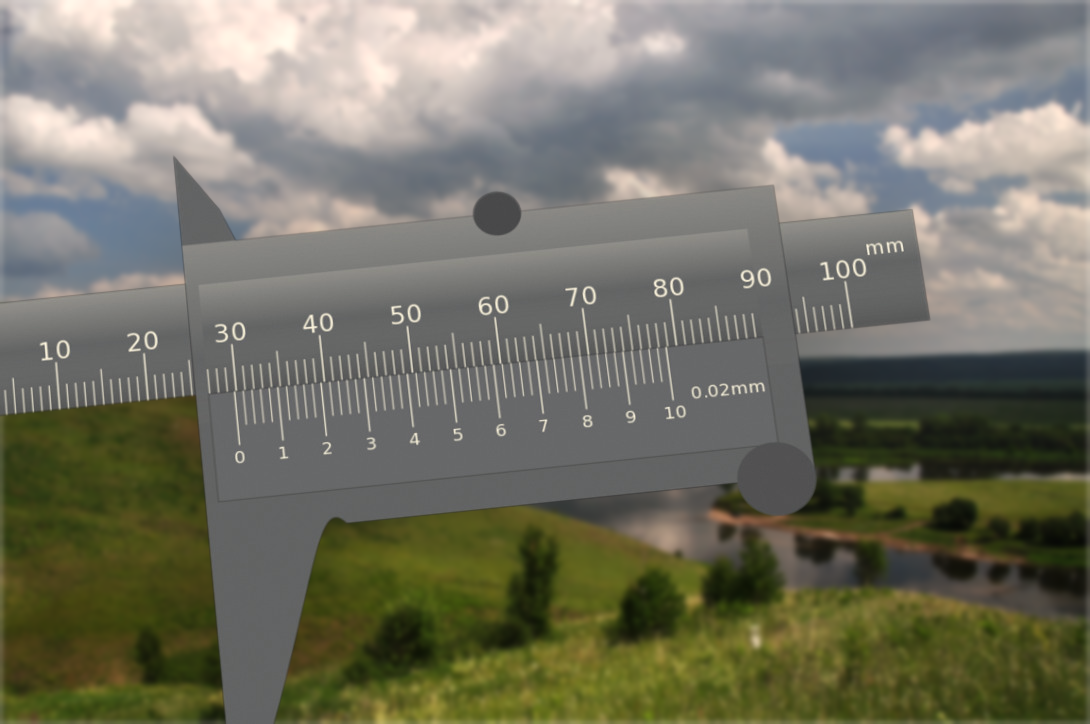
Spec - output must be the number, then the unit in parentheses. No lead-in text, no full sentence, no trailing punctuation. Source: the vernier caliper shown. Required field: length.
29.8 (mm)
